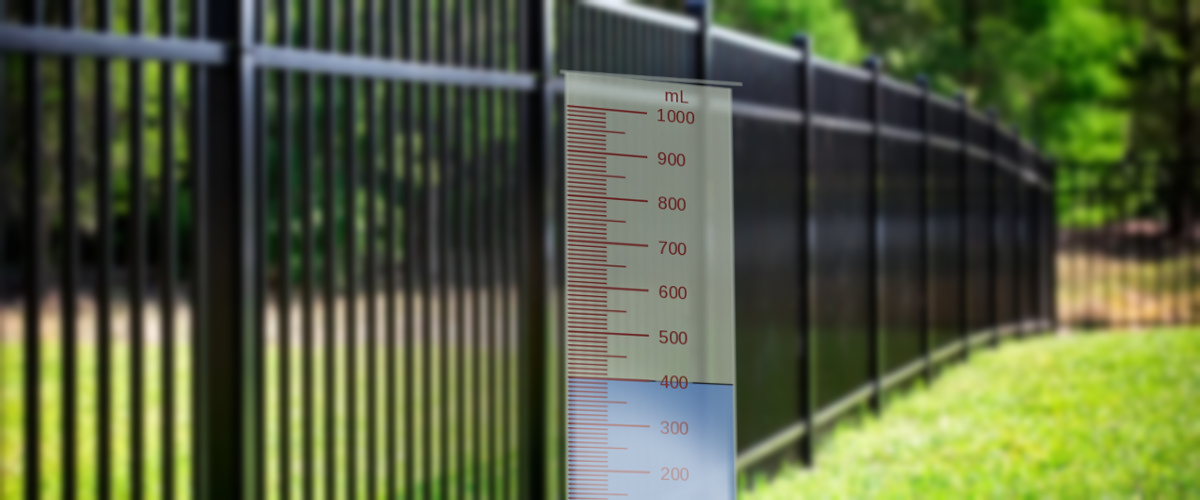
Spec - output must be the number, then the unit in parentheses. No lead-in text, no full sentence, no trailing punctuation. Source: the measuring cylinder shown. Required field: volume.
400 (mL)
